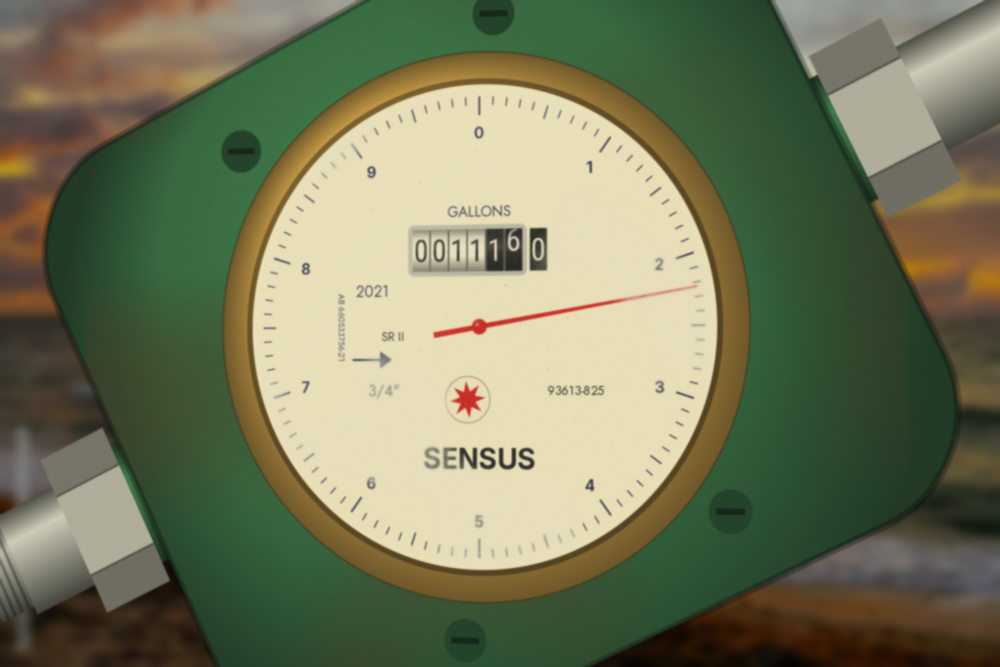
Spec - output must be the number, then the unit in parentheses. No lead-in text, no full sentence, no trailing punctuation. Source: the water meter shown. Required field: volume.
11162.2 (gal)
